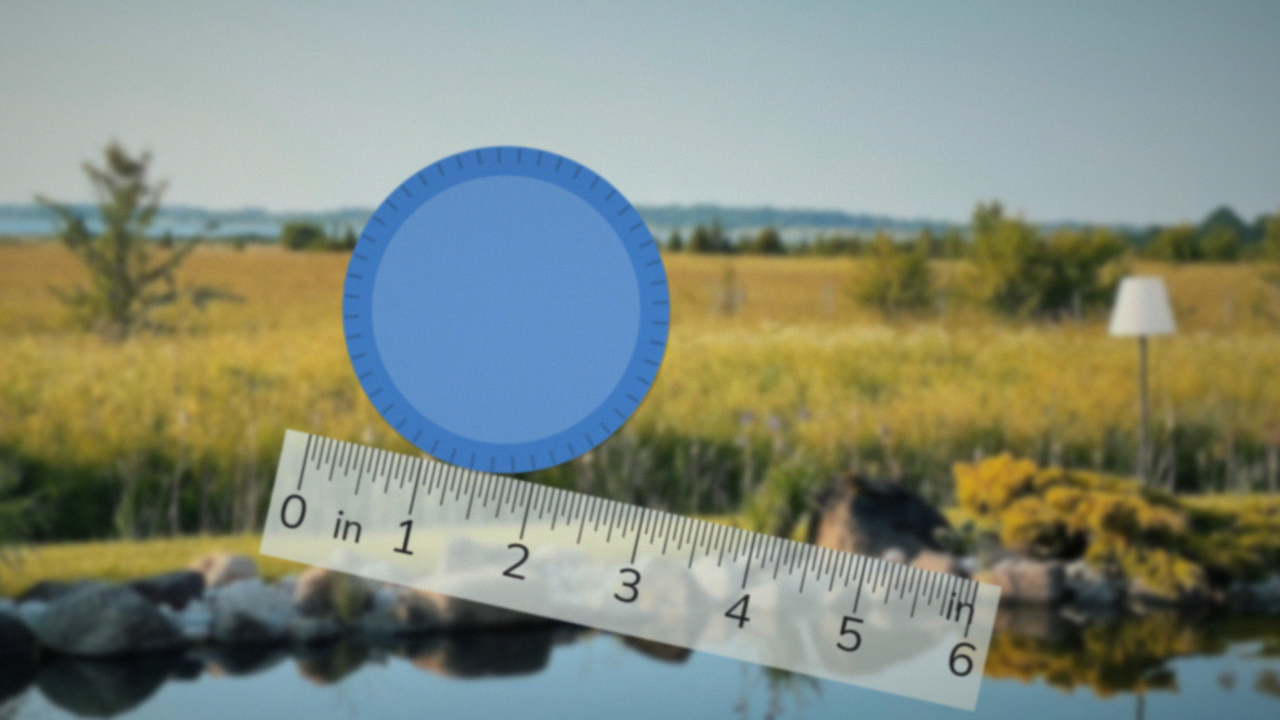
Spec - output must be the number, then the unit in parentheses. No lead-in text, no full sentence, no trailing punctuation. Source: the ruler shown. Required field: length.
2.875 (in)
